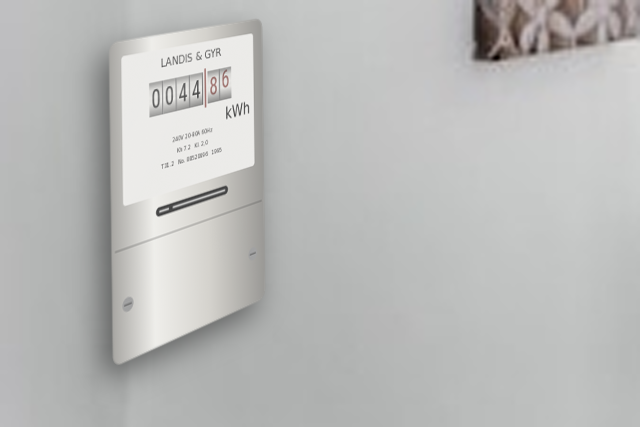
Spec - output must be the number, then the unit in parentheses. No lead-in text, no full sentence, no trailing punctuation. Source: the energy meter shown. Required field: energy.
44.86 (kWh)
